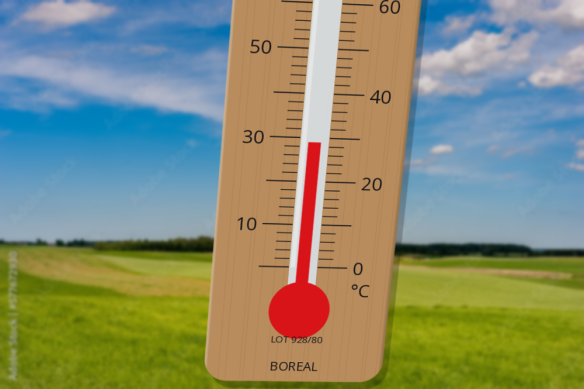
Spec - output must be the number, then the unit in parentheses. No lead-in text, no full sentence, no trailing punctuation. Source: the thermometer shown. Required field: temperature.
29 (°C)
